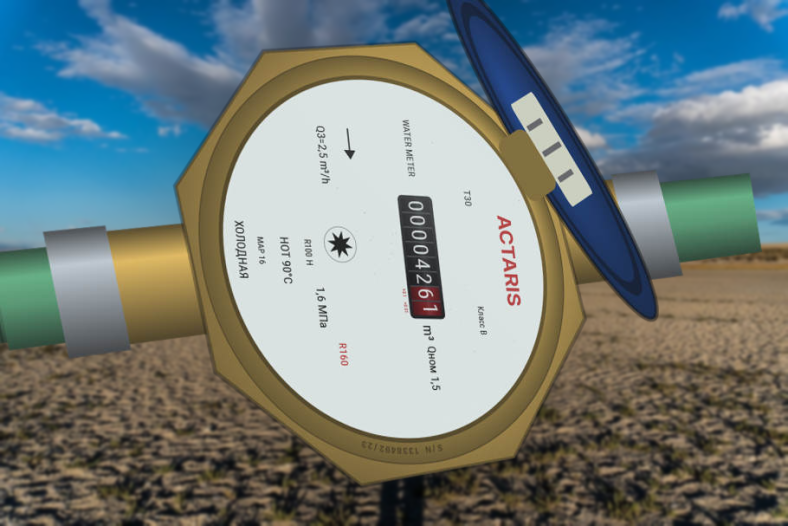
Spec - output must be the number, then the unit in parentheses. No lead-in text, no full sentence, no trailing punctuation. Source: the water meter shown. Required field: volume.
42.61 (m³)
